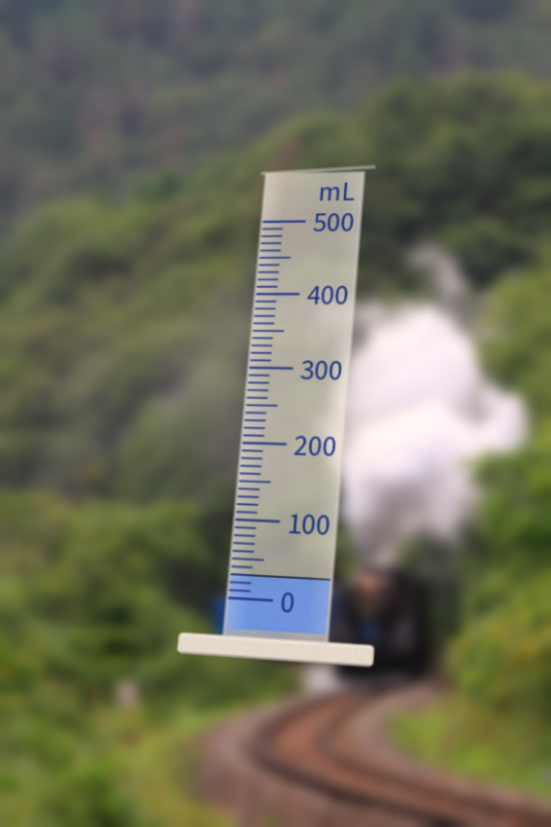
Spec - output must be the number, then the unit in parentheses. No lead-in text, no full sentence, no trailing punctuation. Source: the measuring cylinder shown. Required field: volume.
30 (mL)
